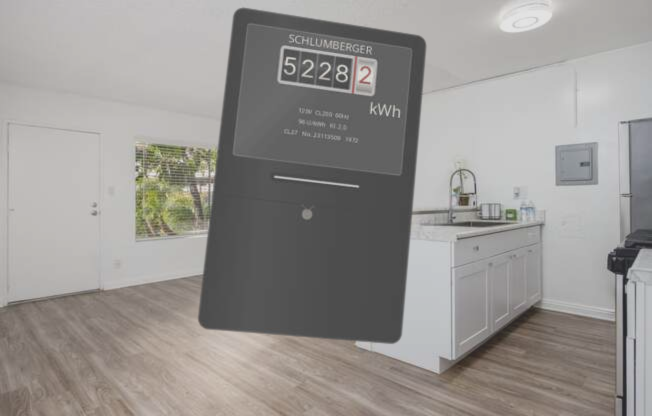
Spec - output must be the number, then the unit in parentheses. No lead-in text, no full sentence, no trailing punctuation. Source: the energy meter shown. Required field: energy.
5228.2 (kWh)
